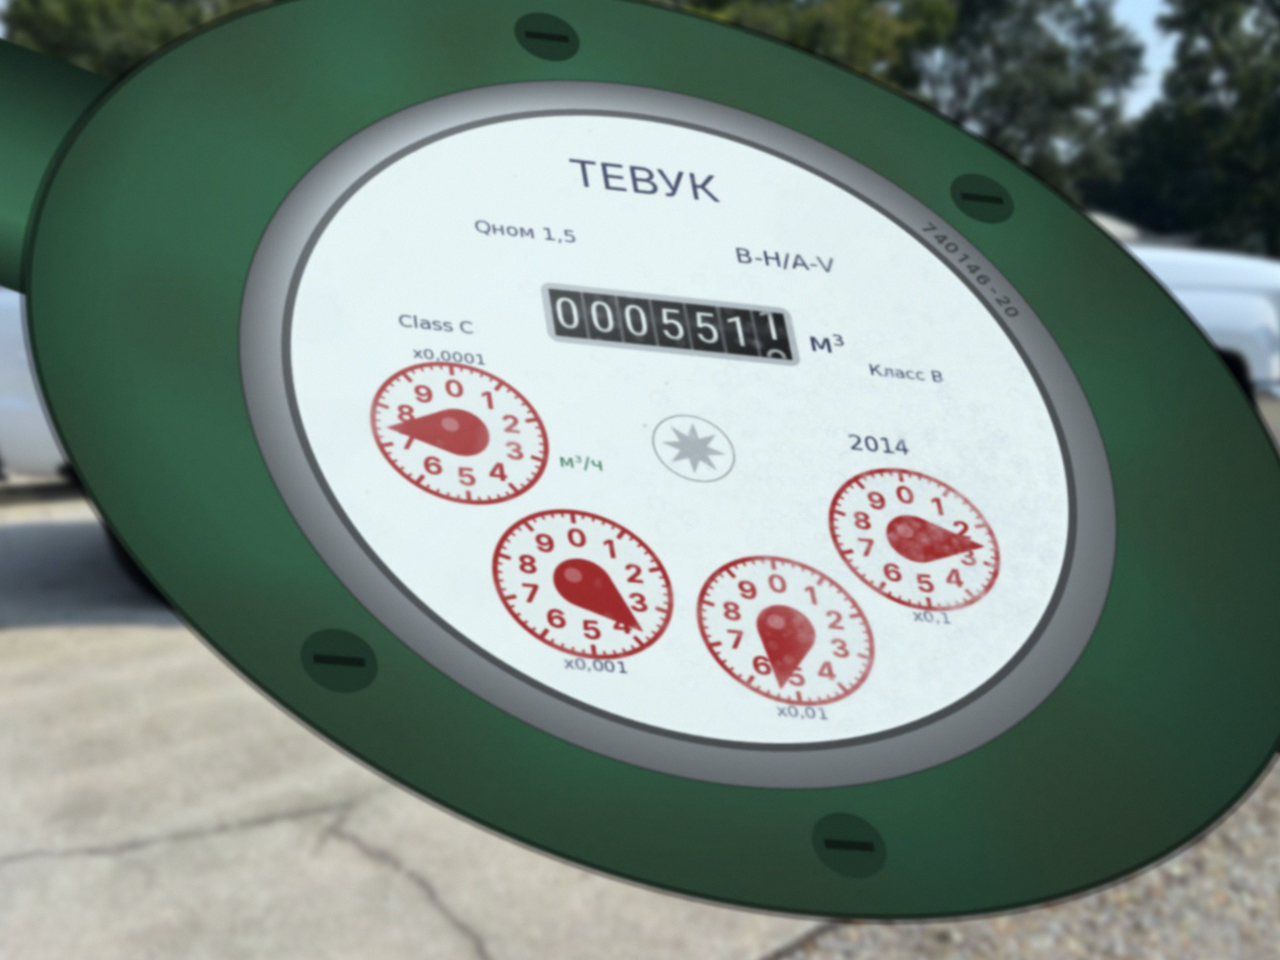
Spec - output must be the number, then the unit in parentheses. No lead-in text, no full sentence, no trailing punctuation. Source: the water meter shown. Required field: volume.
5511.2537 (m³)
